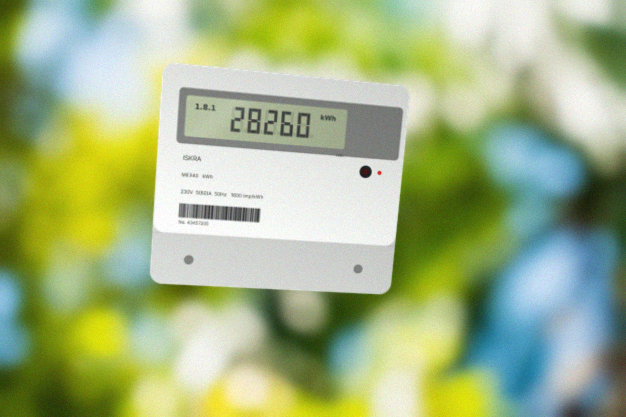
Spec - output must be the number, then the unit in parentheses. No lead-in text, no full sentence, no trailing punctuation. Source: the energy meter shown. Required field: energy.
28260 (kWh)
